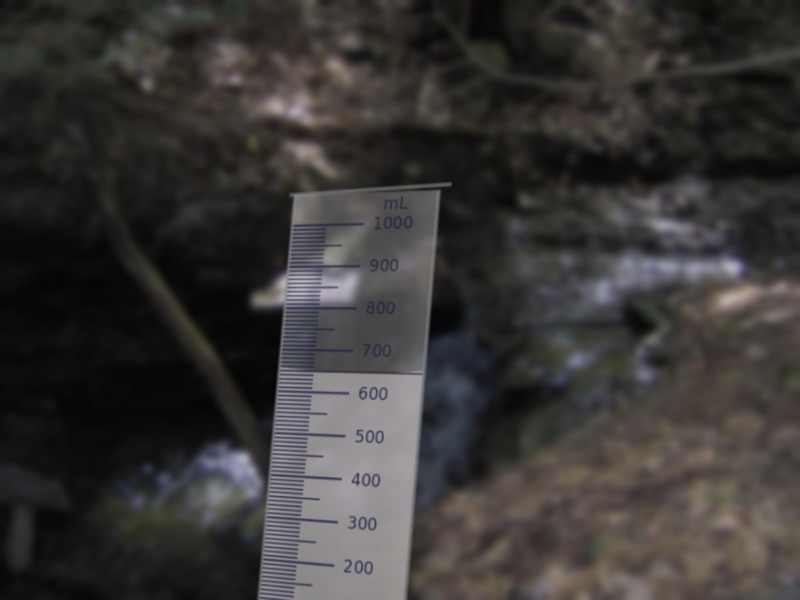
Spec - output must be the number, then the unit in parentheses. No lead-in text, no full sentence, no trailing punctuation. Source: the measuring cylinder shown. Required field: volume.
650 (mL)
